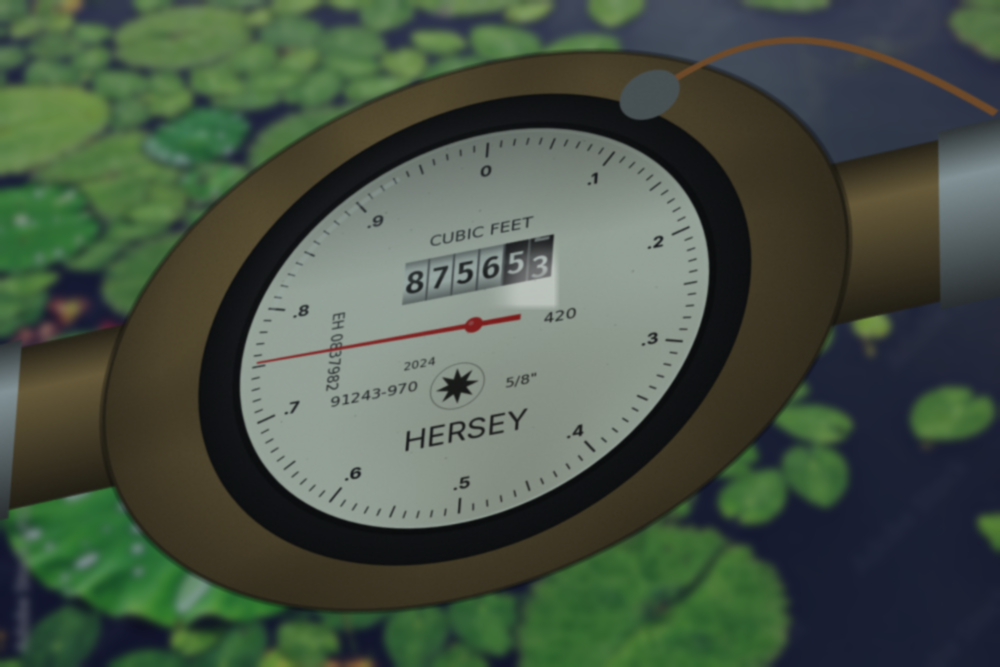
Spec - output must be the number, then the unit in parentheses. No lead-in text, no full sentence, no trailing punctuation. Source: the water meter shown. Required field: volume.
875652.75 (ft³)
